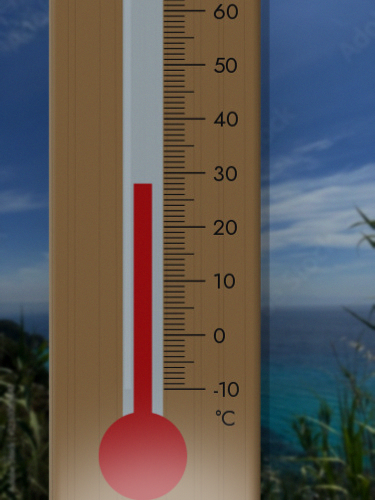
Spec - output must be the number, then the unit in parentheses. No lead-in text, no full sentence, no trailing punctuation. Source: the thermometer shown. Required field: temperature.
28 (°C)
